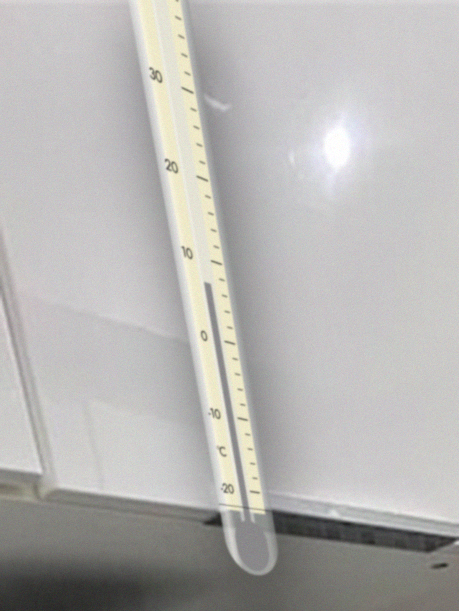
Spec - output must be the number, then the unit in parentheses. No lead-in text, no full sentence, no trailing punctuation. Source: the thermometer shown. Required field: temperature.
7 (°C)
